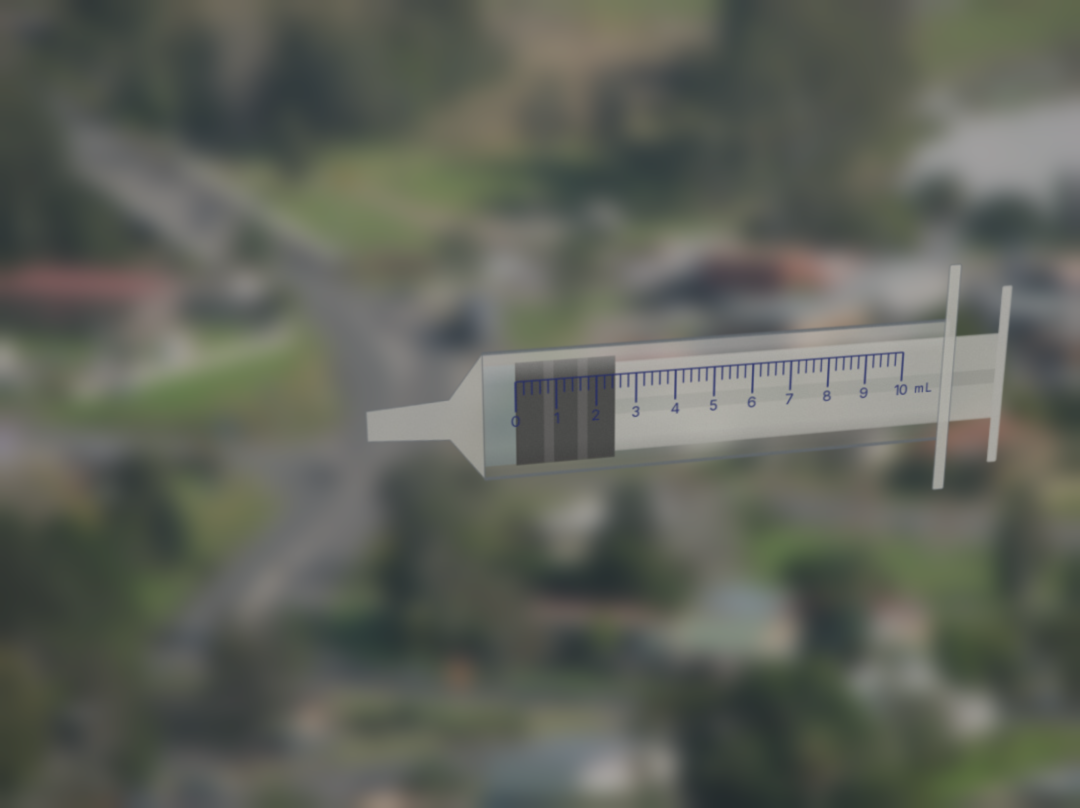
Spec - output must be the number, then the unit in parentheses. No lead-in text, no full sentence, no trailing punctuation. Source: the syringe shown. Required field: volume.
0 (mL)
